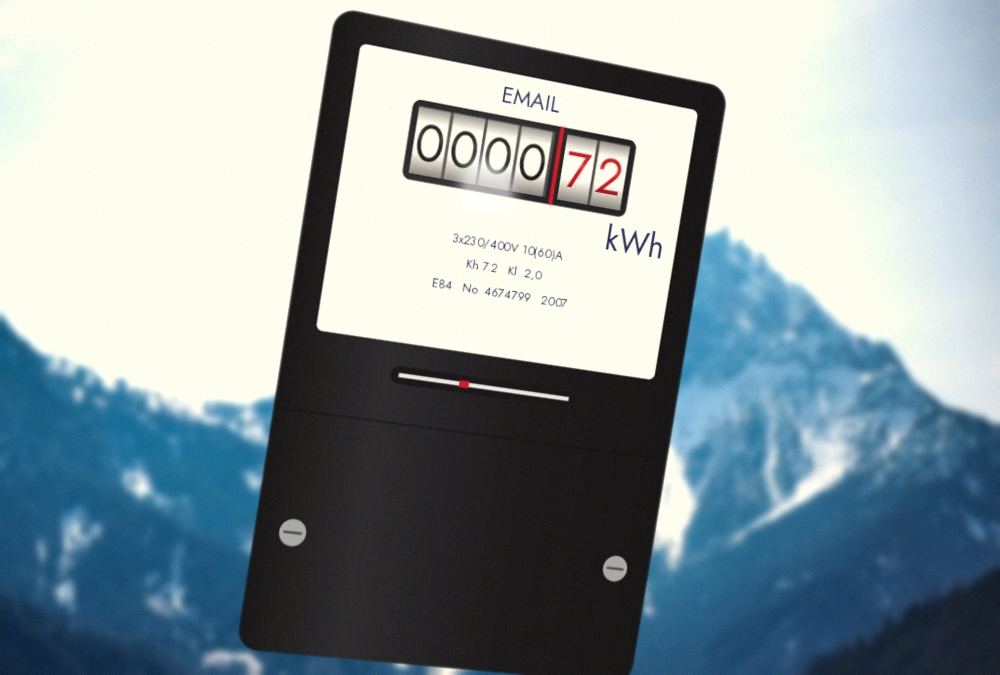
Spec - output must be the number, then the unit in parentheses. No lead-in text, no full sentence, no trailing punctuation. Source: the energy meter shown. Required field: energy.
0.72 (kWh)
